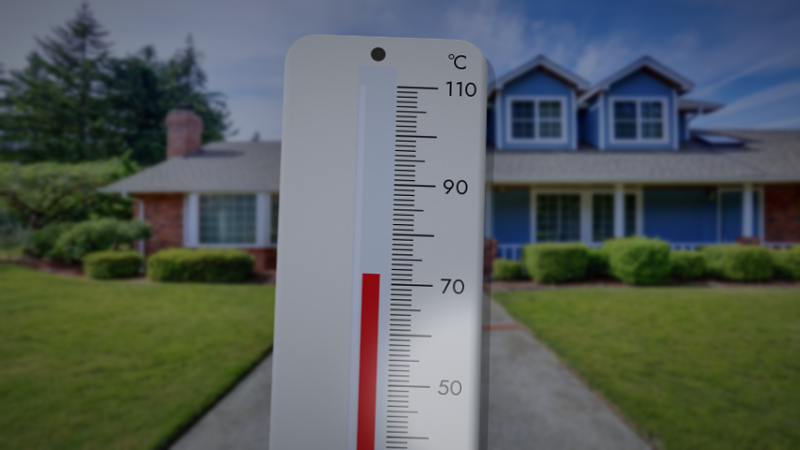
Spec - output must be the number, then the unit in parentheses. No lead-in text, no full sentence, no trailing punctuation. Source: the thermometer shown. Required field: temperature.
72 (°C)
